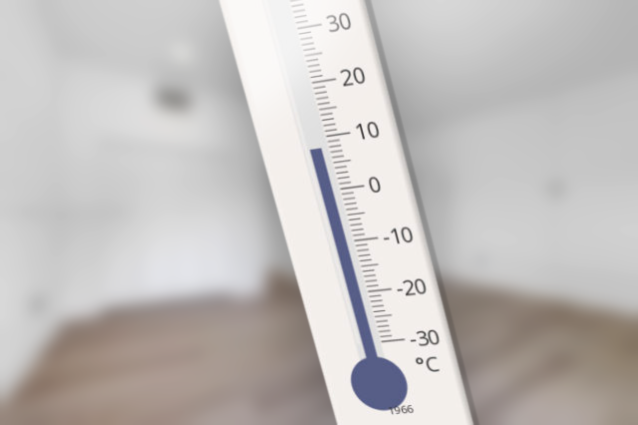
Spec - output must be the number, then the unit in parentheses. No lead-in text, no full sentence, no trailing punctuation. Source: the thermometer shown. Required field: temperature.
8 (°C)
